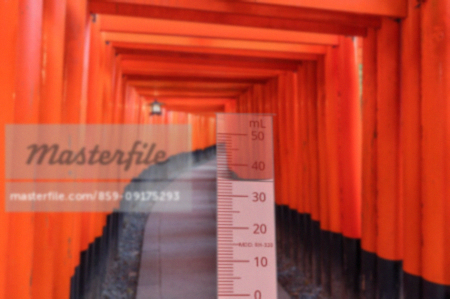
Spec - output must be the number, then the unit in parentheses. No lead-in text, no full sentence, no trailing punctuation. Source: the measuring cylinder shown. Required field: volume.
35 (mL)
